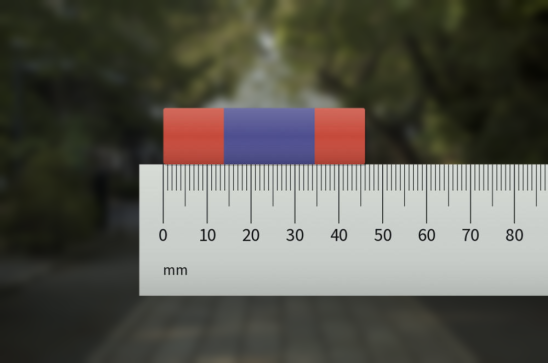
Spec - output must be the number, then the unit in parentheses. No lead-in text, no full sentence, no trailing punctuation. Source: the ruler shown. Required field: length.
46 (mm)
